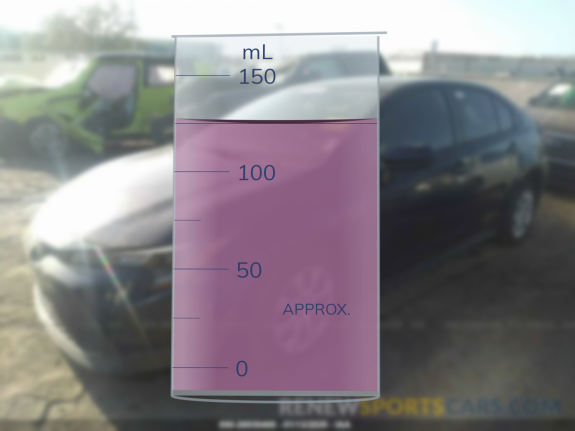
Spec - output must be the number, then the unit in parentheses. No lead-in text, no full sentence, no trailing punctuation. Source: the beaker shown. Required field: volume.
125 (mL)
